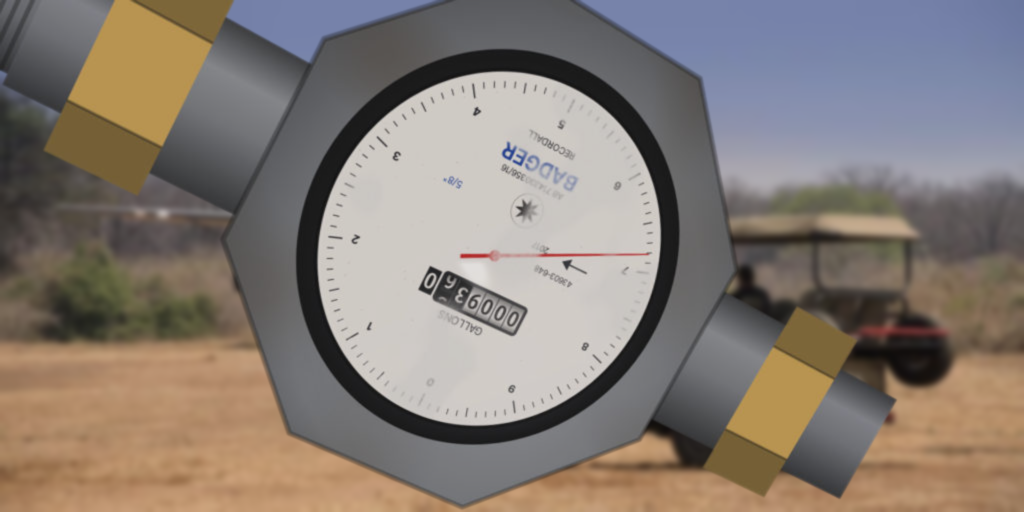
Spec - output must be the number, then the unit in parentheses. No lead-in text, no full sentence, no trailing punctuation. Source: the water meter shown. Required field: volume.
9356.8 (gal)
